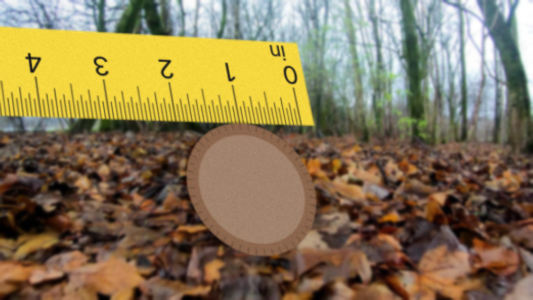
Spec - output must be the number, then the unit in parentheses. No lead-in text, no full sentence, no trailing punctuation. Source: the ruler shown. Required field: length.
2 (in)
